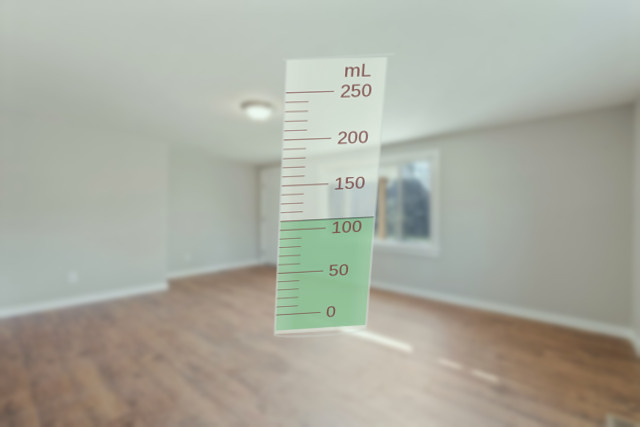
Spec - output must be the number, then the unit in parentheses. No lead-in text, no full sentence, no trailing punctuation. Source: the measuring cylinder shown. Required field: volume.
110 (mL)
